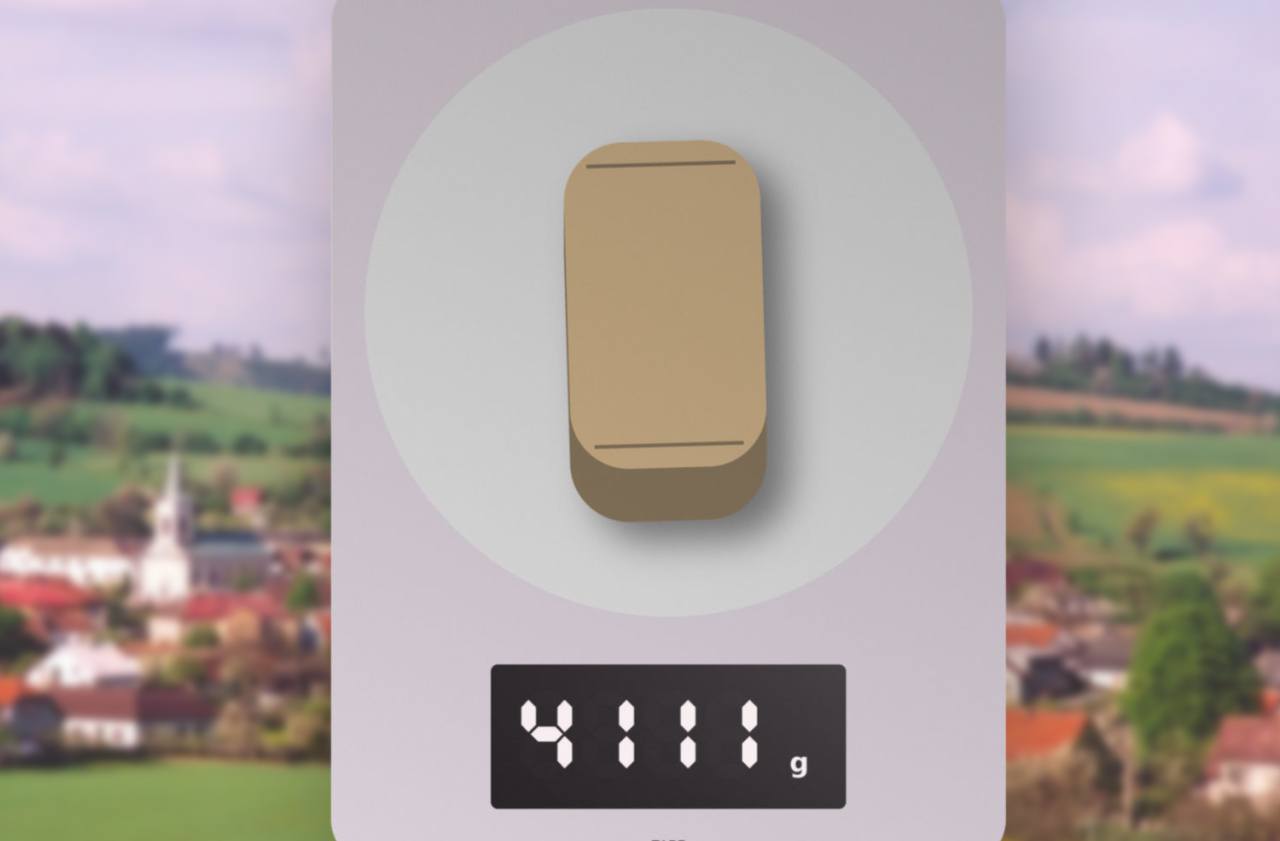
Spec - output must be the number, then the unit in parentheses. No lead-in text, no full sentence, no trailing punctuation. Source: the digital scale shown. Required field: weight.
4111 (g)
